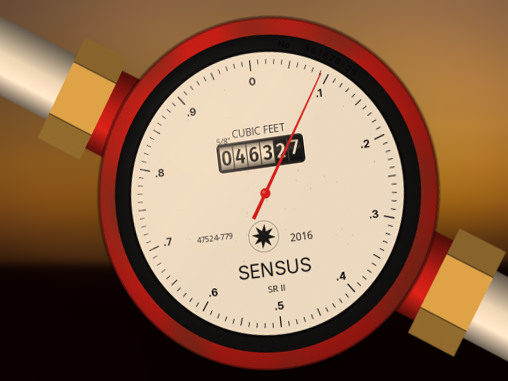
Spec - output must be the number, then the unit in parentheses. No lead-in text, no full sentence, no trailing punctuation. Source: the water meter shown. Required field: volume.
46327.09 (ft³)
